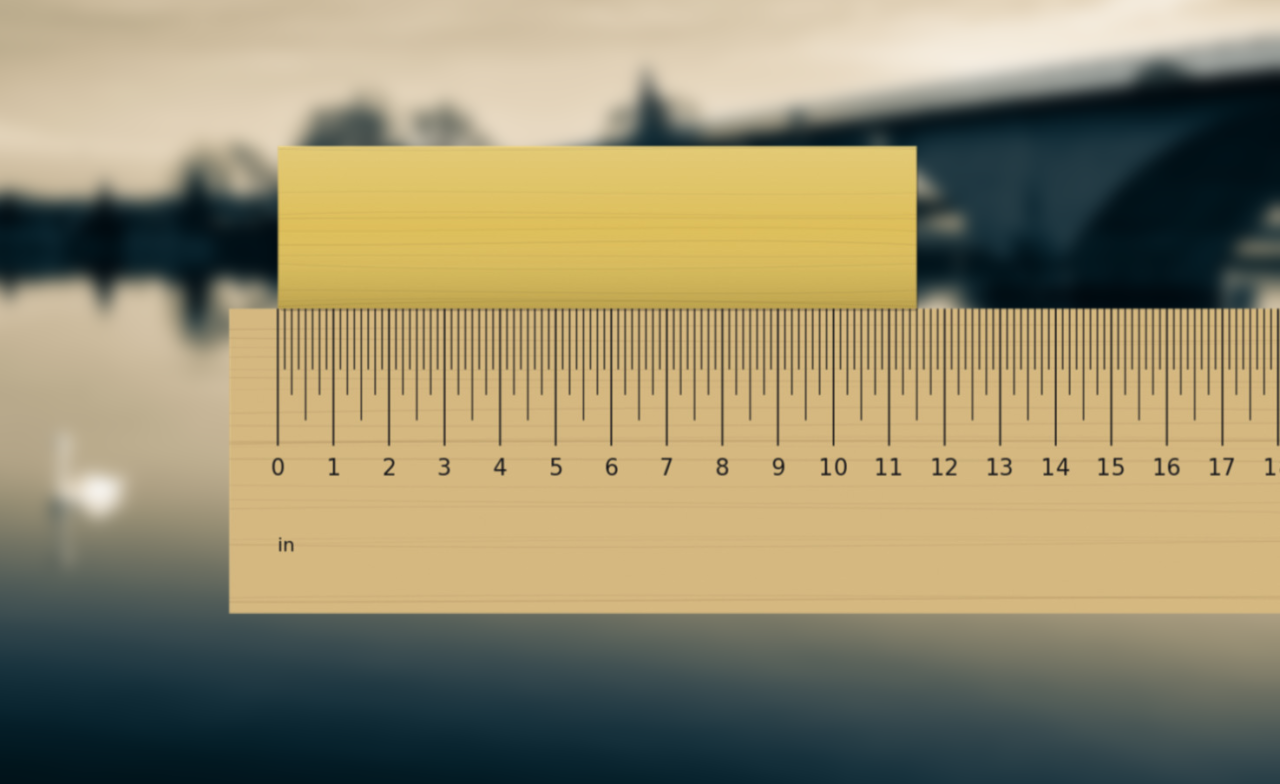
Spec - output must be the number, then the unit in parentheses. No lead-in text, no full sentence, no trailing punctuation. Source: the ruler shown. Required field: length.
11.5 (in)
